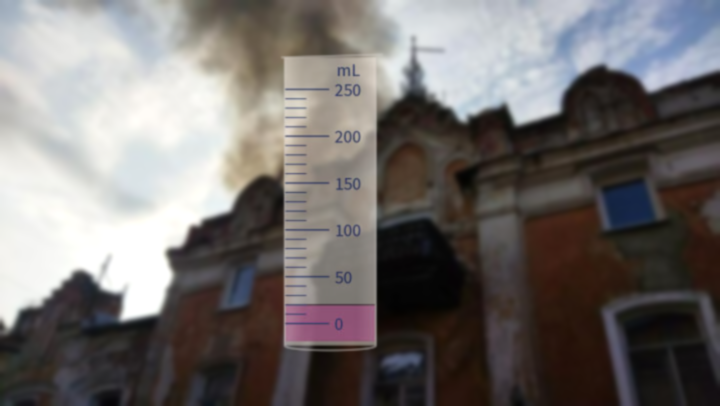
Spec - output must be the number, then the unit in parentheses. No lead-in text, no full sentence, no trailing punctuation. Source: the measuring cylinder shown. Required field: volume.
20 (mL)
